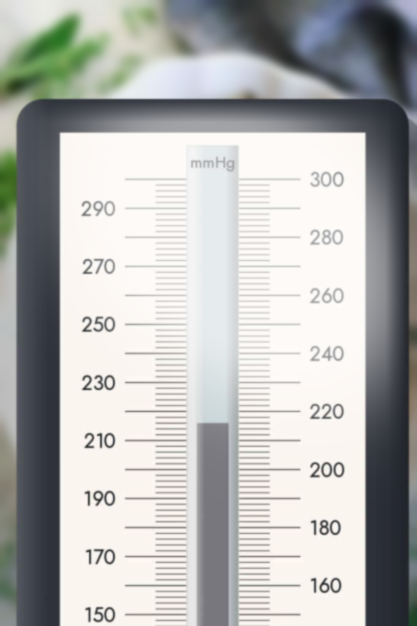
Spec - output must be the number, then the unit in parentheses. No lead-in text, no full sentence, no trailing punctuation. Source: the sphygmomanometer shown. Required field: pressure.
216 (mmHg)
